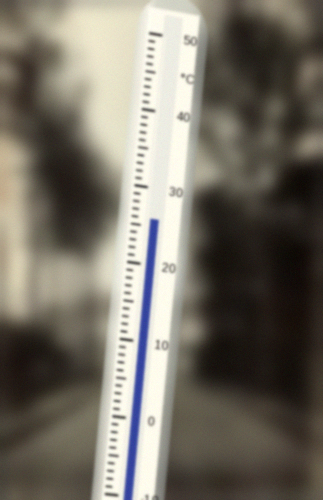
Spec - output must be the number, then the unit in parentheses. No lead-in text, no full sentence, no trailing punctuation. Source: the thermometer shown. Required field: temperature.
26 (°C)
